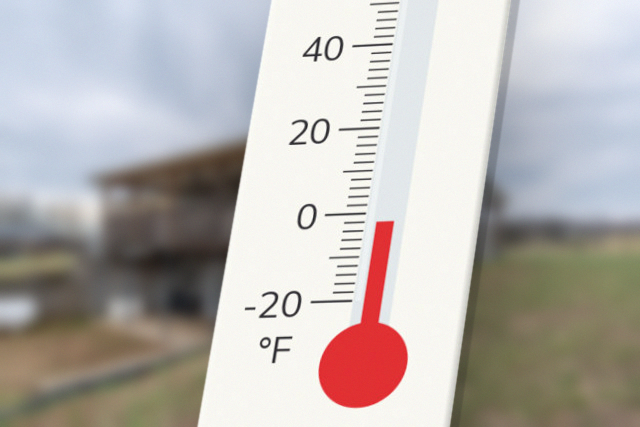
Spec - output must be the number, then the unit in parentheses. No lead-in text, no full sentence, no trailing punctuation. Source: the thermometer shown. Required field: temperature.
-2 (°F)
